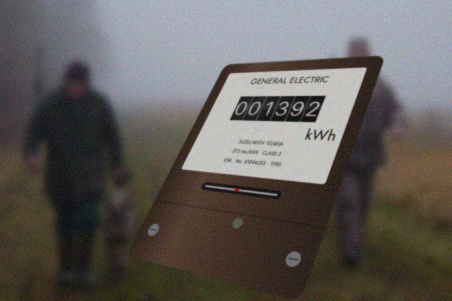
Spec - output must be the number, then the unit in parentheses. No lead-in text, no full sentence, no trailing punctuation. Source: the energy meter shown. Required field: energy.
1392 (kWh)
